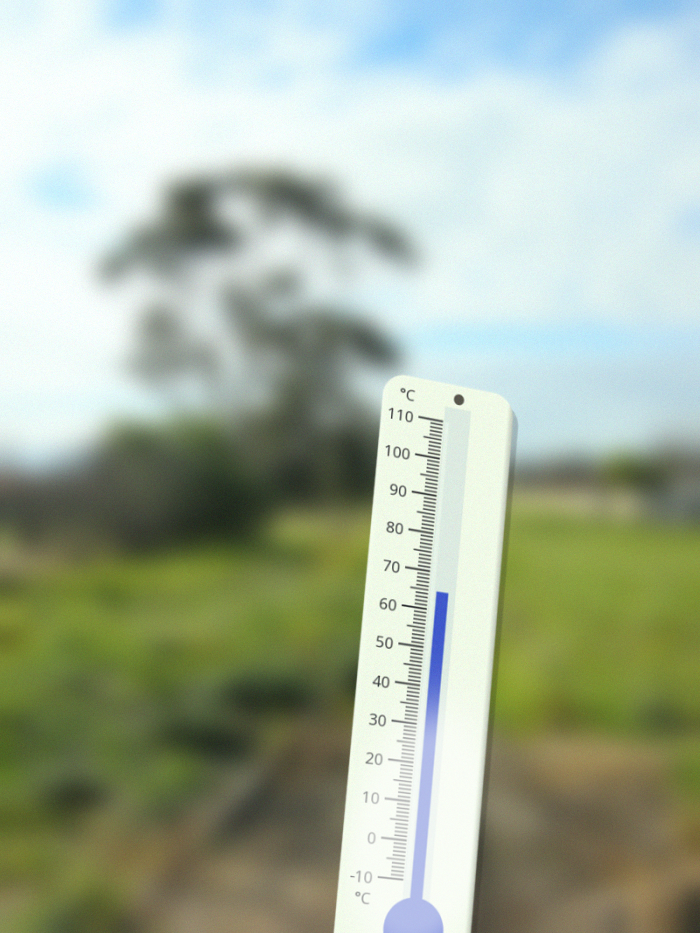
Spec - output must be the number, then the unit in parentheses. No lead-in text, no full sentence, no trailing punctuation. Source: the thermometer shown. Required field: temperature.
65 (°C)
